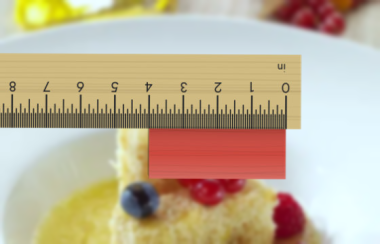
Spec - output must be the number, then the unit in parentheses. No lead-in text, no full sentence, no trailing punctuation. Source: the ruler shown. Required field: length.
4 (in)
